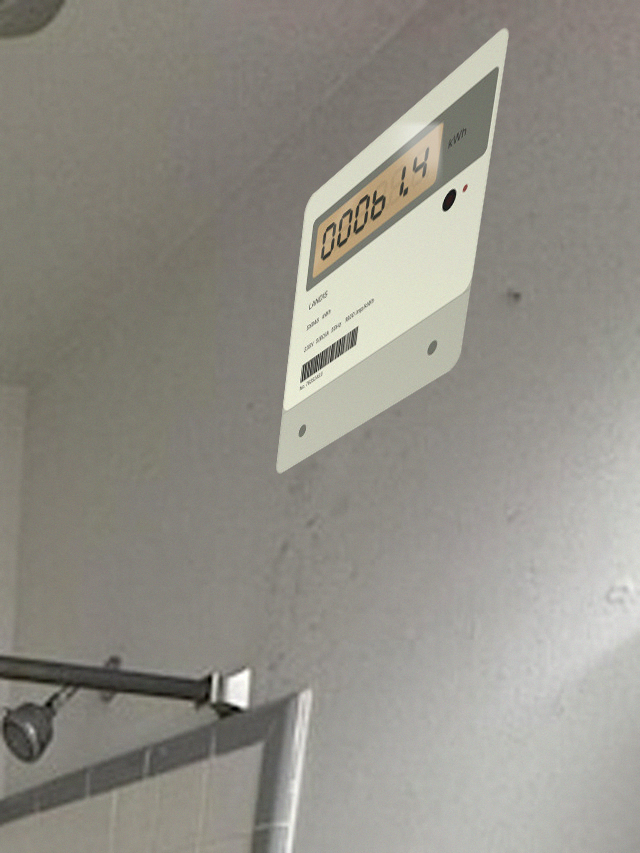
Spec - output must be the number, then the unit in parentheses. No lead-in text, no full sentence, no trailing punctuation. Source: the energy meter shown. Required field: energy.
61.4 (kWh)
